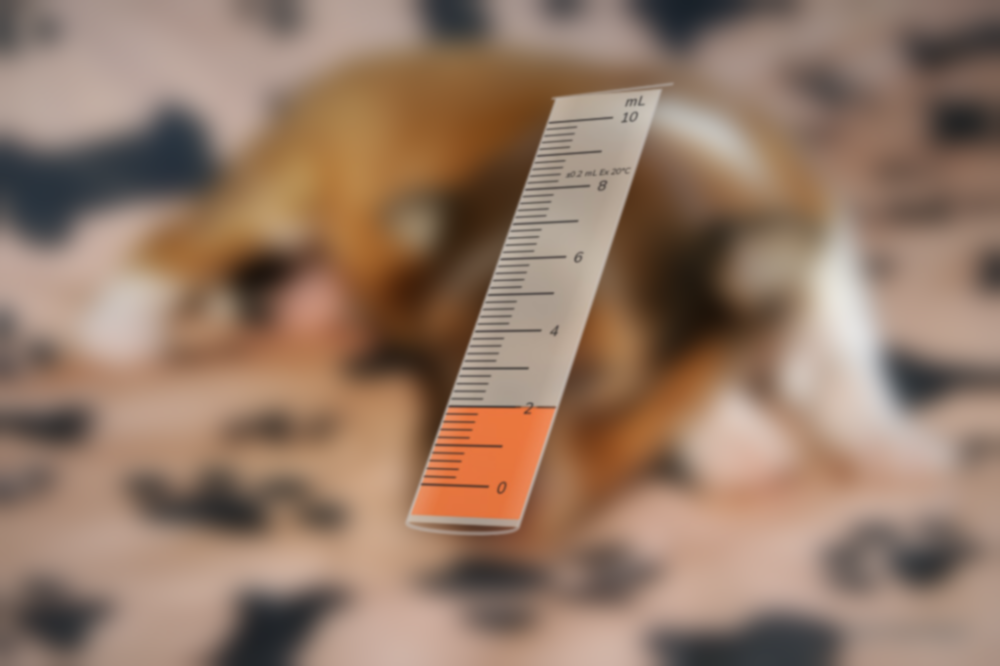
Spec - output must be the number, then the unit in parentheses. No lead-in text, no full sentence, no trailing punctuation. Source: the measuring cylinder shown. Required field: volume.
2 (mL)
